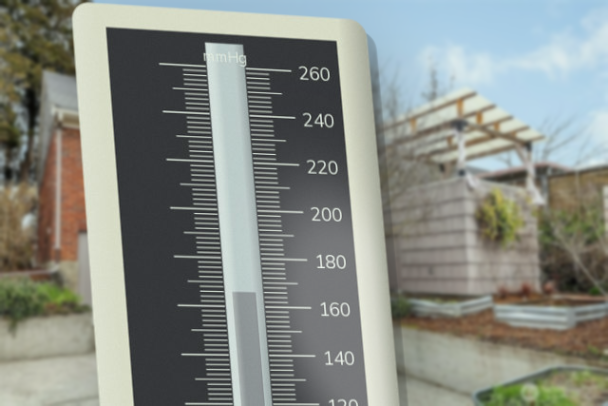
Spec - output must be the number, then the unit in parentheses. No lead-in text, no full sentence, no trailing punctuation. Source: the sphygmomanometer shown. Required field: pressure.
166 (mmHg)
